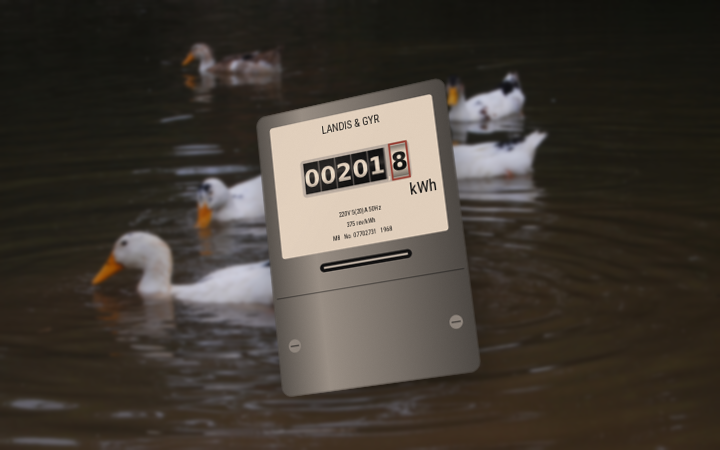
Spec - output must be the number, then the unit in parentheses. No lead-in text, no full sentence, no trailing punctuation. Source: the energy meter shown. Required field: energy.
201.8 (kWh)
